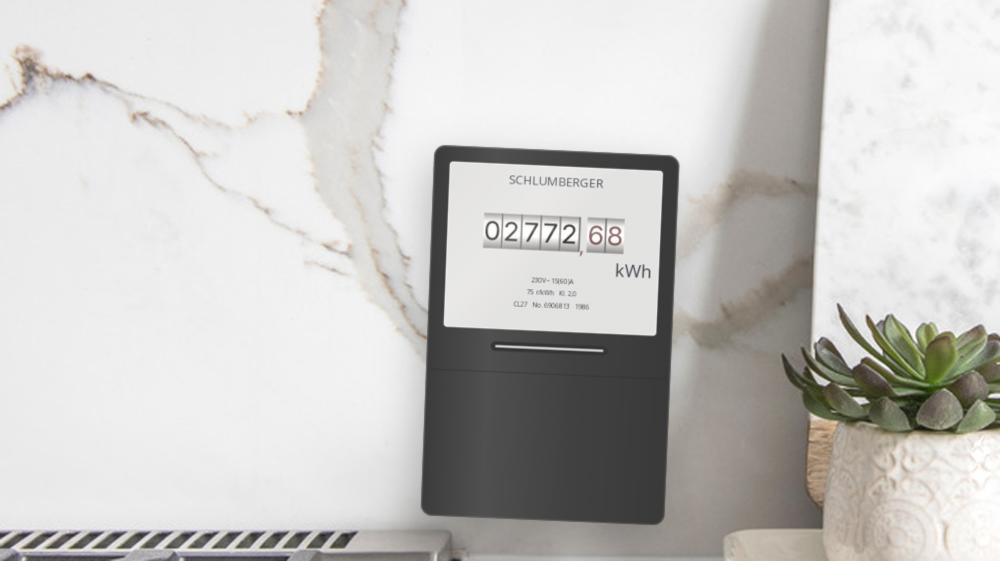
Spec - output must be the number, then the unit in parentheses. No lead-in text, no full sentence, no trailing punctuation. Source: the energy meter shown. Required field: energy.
2772.68 (kWh)
